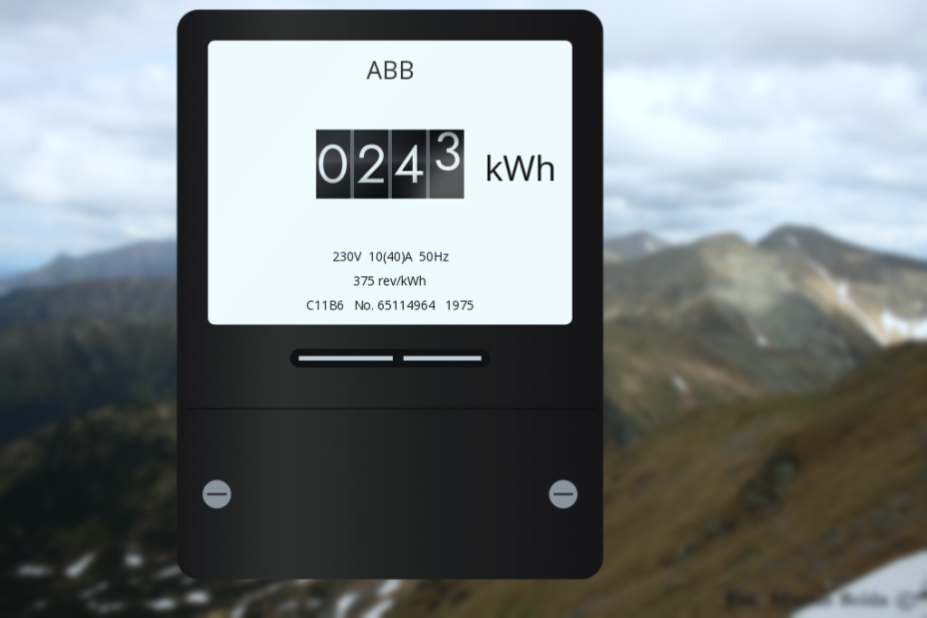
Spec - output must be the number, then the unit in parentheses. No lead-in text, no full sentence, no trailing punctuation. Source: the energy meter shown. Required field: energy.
243 (kWh)
